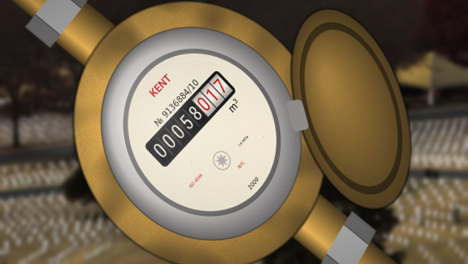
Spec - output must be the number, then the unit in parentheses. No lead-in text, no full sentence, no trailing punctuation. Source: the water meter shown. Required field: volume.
58.017 (m³)
